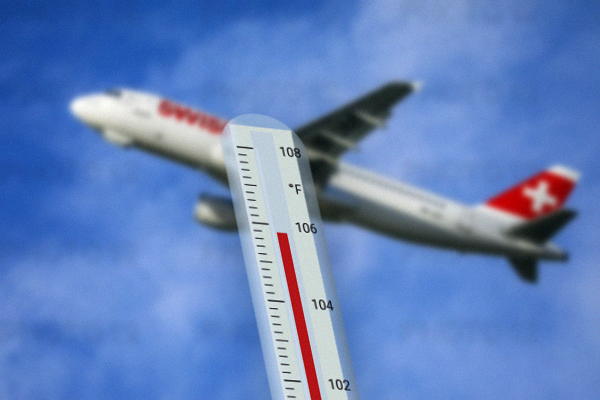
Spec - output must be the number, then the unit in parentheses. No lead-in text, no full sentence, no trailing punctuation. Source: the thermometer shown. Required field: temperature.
105.8 (°F)
